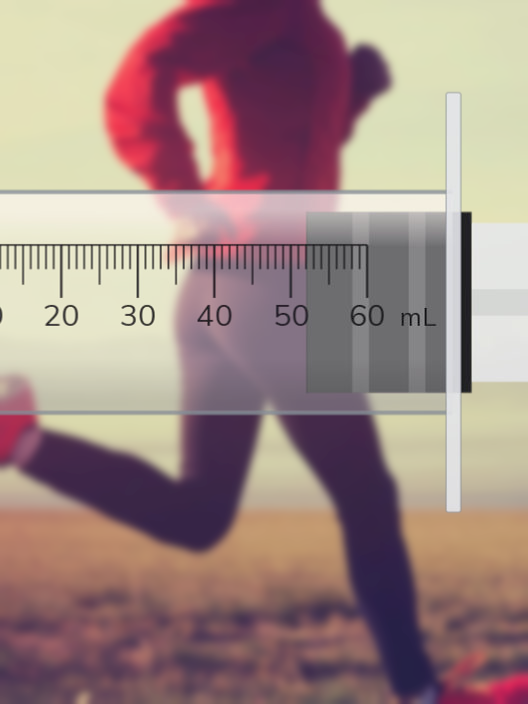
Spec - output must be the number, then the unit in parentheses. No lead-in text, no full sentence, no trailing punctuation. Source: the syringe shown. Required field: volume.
52 (mL)
